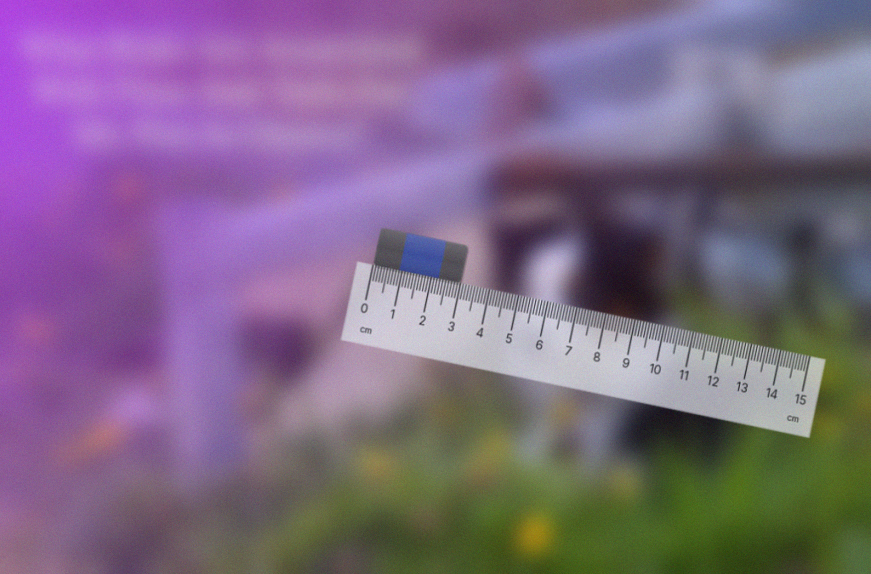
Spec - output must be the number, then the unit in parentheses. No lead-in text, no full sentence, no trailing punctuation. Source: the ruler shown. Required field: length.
3 (cm)
